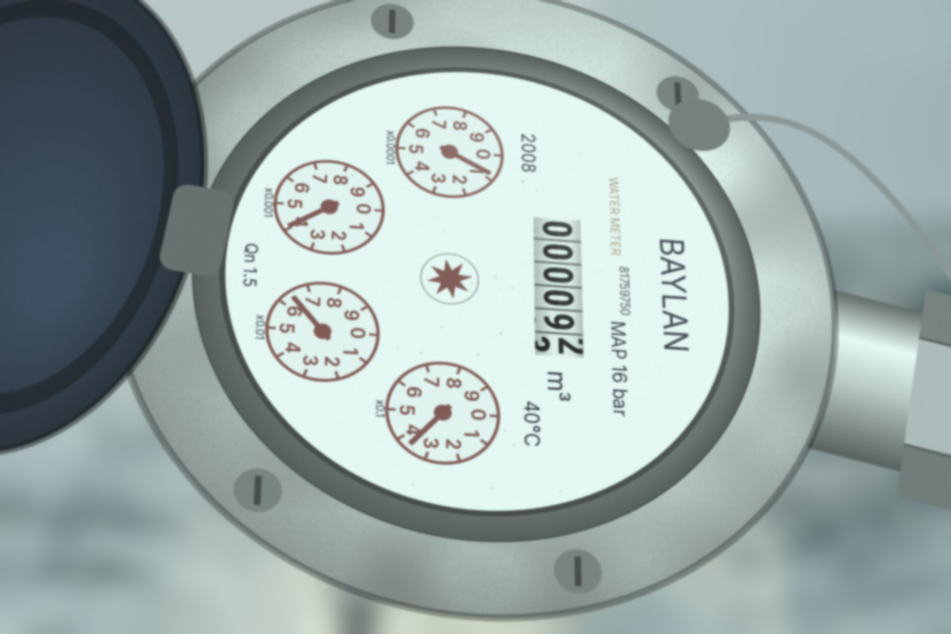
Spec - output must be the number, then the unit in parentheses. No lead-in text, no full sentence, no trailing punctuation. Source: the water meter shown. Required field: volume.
92.3640 (m³)
